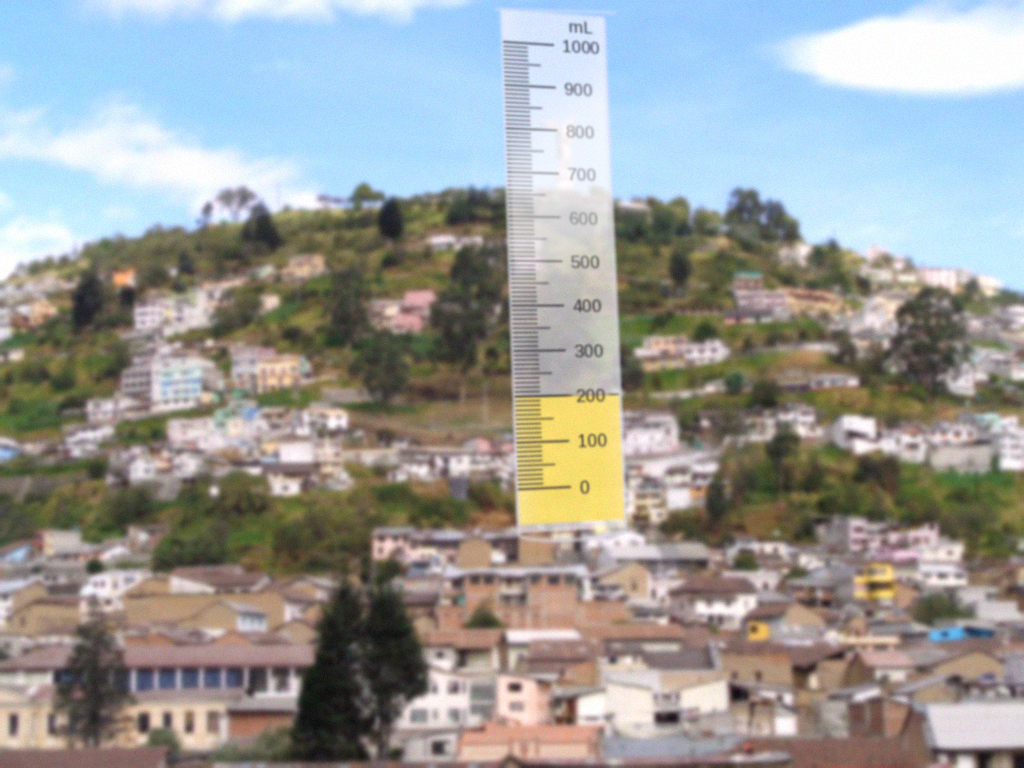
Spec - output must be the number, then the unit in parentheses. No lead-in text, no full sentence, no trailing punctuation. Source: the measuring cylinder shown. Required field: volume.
200 (mL)
